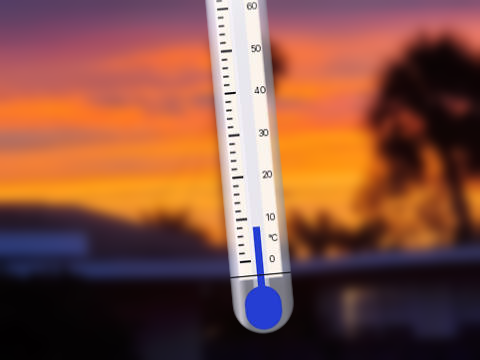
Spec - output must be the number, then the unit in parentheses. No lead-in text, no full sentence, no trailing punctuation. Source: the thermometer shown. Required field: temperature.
8 (°C)
